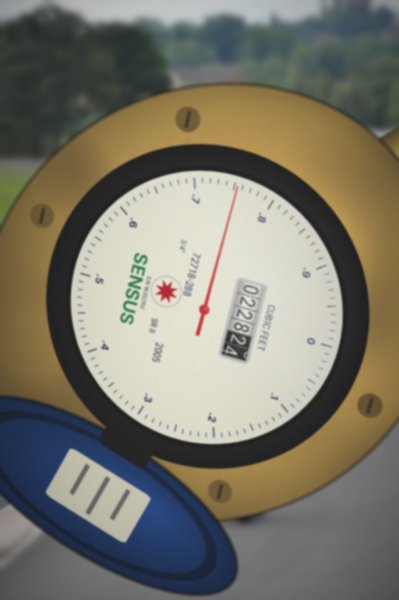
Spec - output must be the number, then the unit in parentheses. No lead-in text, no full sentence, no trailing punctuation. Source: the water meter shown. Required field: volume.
22823.75 (ft³)
